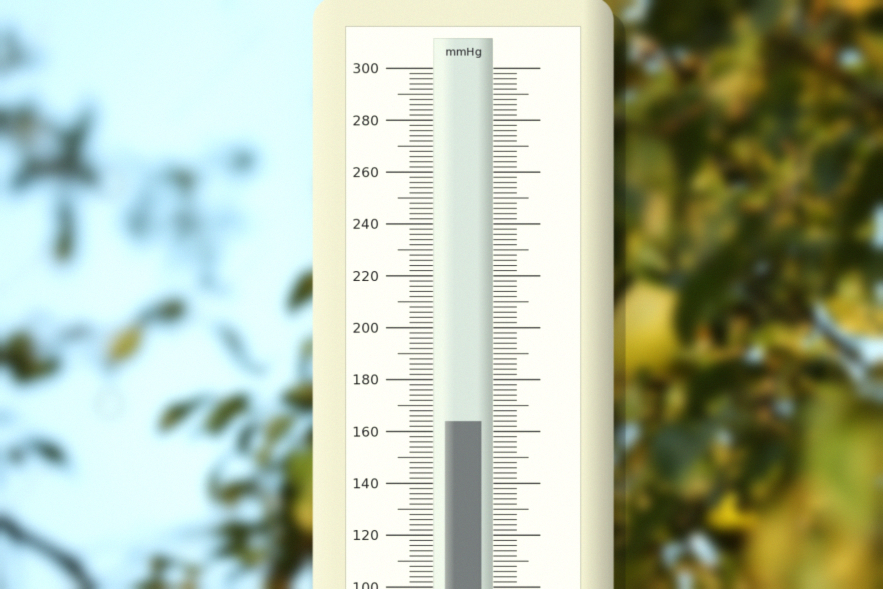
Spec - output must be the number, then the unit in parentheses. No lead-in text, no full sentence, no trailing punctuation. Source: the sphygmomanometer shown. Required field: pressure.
164 (mmHg)
